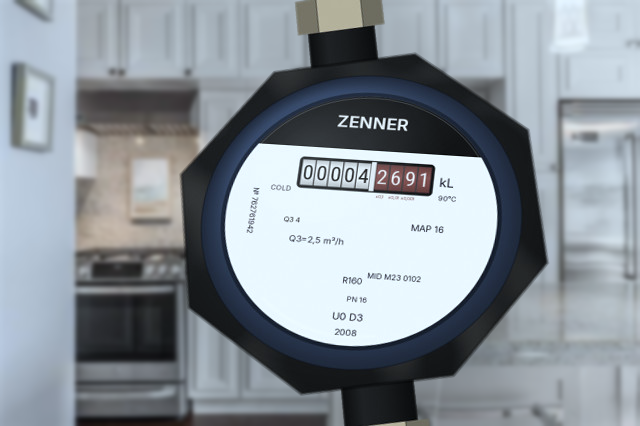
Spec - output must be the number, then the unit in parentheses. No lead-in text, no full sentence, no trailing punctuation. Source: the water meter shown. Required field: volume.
4.2691 (kL)
